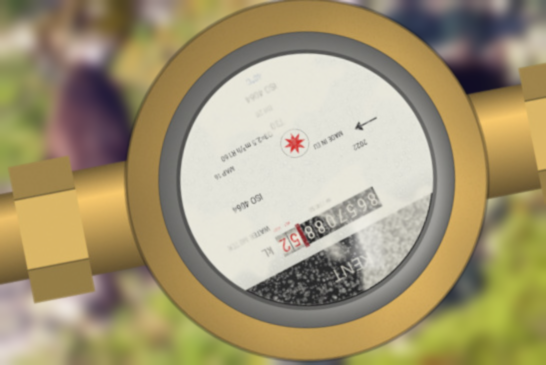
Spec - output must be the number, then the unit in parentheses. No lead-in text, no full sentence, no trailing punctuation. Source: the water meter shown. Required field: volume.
8657088.52 (kL)
